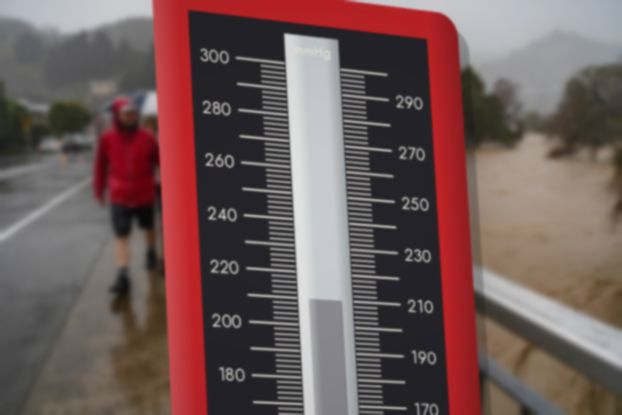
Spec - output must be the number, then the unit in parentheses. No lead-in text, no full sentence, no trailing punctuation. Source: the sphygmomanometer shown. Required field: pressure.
210 (mmHg)
